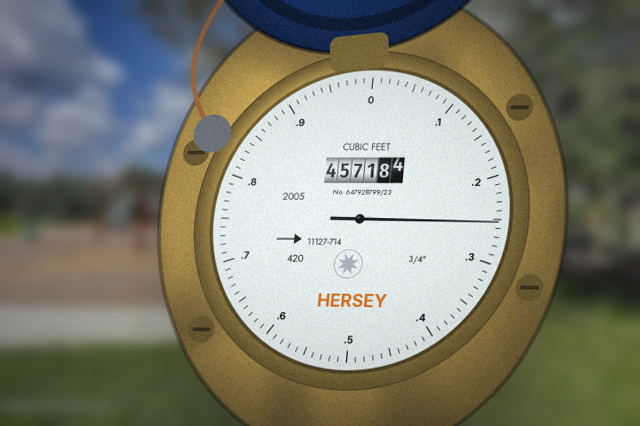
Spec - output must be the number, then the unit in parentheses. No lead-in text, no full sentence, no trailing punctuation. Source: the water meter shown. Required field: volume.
457184.25 (ft³)
